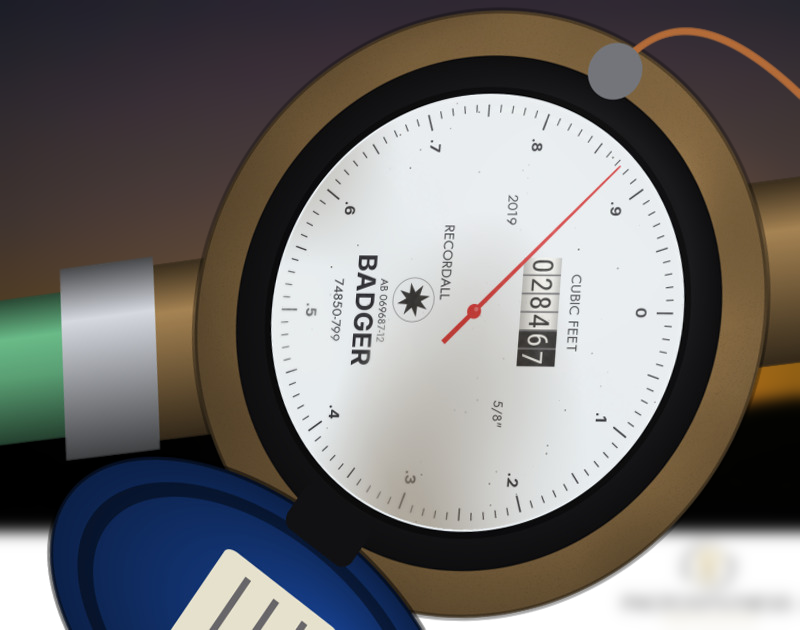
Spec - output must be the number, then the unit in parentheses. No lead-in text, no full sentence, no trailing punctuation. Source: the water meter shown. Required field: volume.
28466.87 (ft³)
